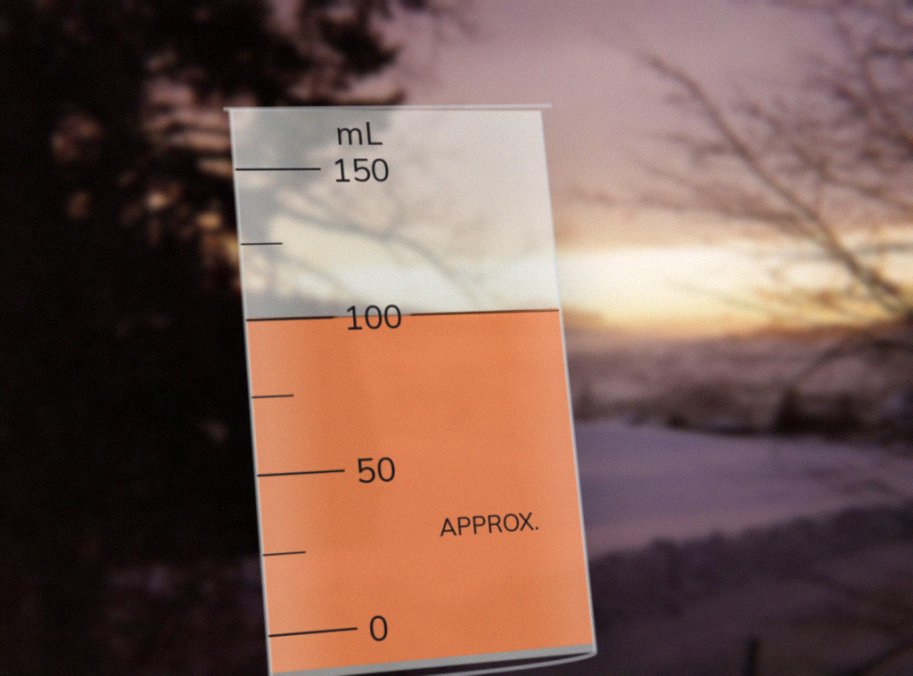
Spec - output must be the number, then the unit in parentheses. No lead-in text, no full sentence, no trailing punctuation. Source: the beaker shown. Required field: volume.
100 (mL)
